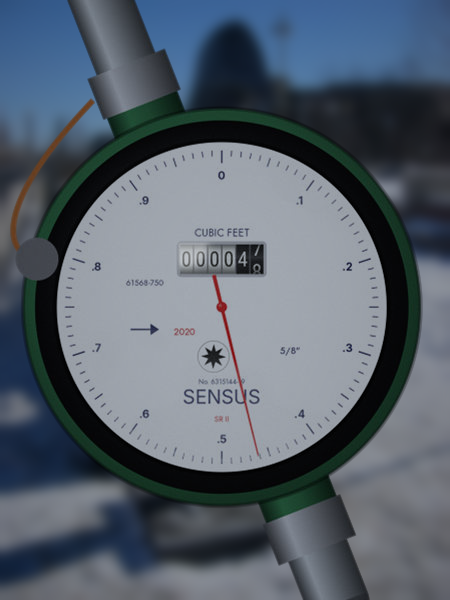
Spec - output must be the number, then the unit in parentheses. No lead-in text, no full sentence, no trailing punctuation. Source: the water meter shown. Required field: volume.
47.46 (ft³)
